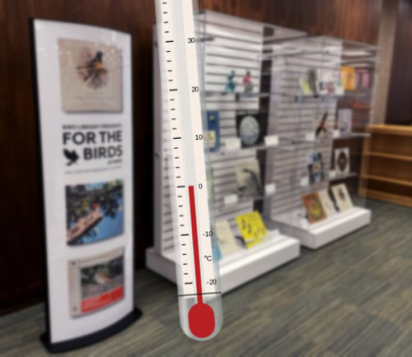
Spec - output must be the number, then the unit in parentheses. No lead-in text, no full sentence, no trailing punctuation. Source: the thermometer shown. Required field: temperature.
0 (°C)
